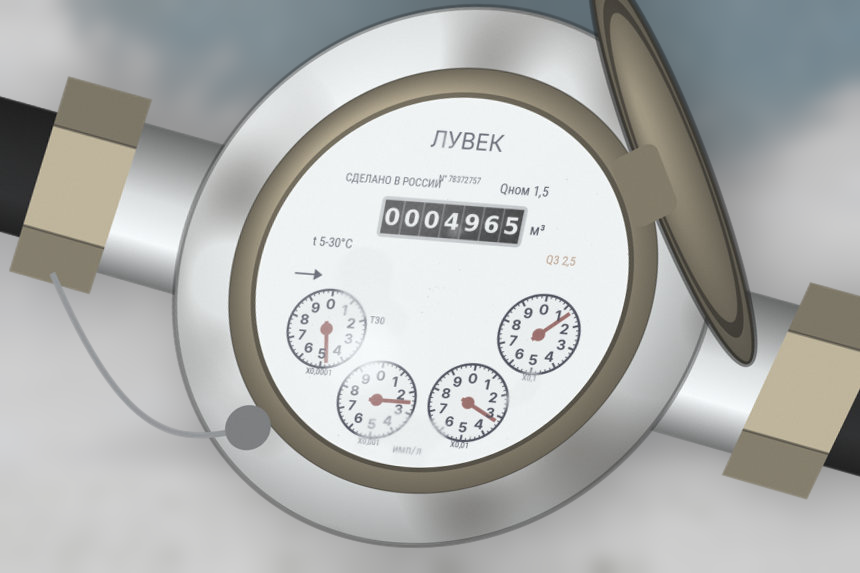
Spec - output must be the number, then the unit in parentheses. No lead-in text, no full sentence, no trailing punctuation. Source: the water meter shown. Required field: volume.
4965.1324 (m³)
